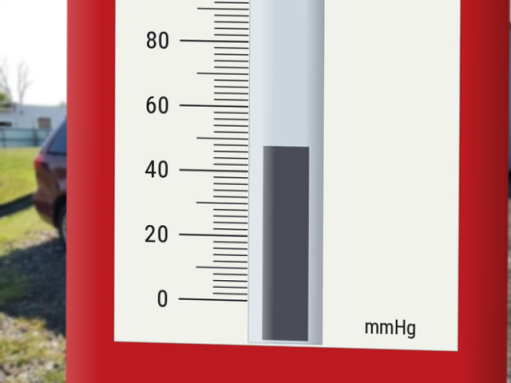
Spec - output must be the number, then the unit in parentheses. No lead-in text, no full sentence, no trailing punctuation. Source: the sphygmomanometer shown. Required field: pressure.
48 (mmHg)
